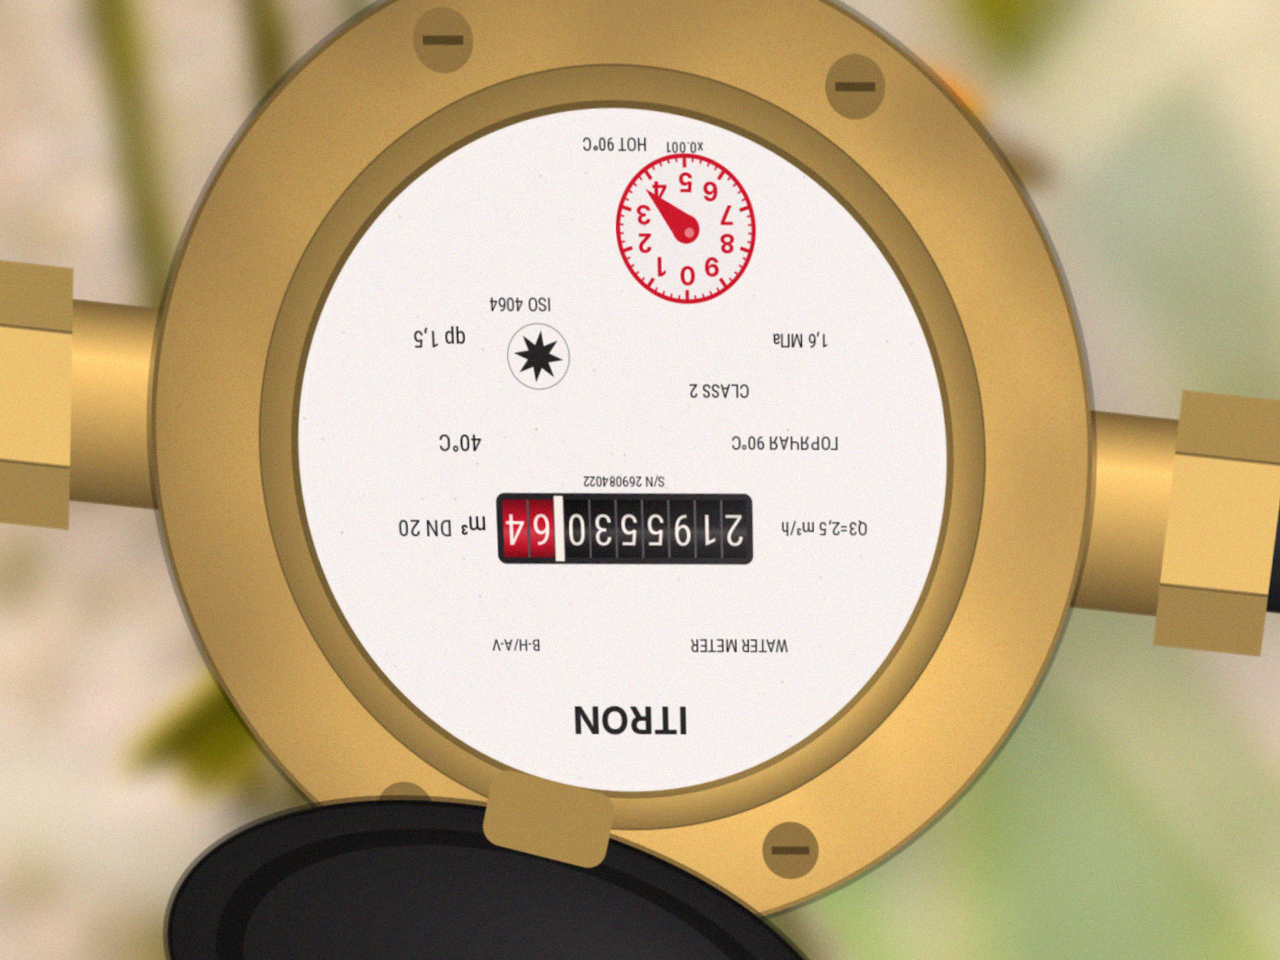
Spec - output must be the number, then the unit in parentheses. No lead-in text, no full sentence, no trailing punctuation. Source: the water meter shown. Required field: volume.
2195530.643 (m³)
